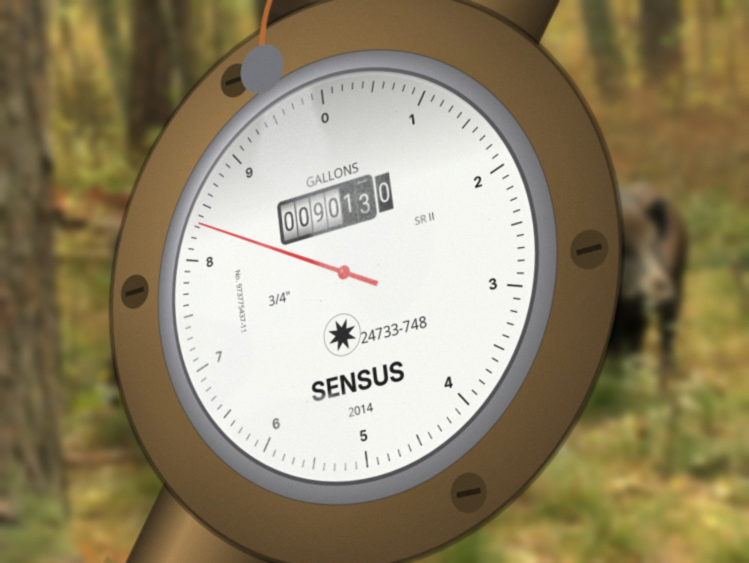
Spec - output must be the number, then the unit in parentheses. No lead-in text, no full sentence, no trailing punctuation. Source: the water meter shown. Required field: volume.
90128.3 (gal)
